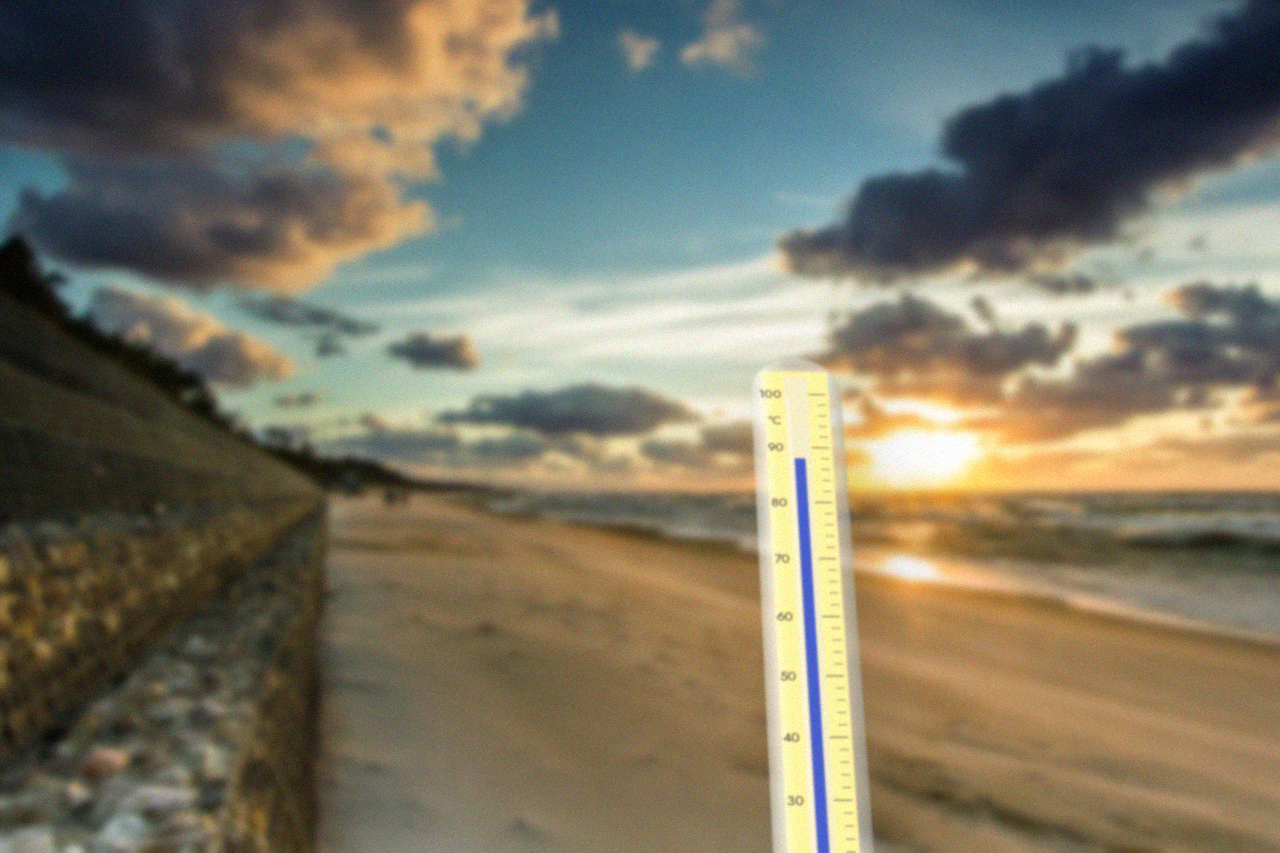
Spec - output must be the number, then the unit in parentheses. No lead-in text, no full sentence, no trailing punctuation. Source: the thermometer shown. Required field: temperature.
88 (°C)
